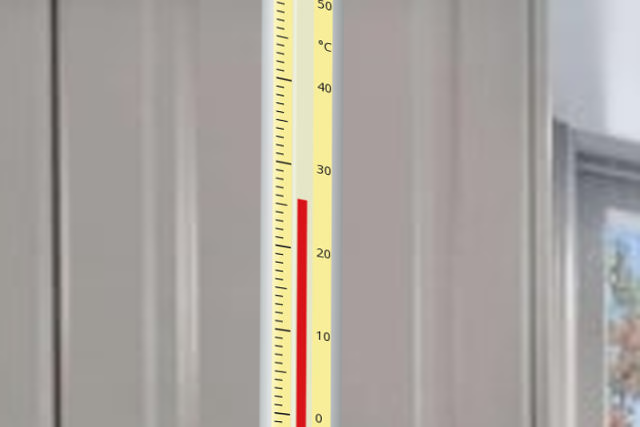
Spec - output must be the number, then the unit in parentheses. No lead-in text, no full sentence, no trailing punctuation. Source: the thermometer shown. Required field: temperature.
26 (°C)
